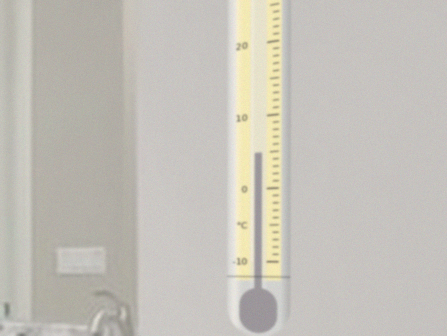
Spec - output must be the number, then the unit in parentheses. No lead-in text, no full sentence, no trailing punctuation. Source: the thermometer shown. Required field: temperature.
5 (°C)
